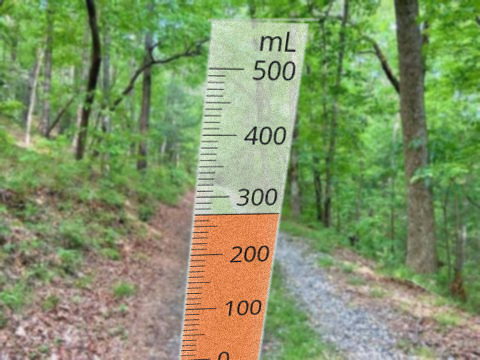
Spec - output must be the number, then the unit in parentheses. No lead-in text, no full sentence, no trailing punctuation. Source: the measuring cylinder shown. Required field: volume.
270 (mL)
